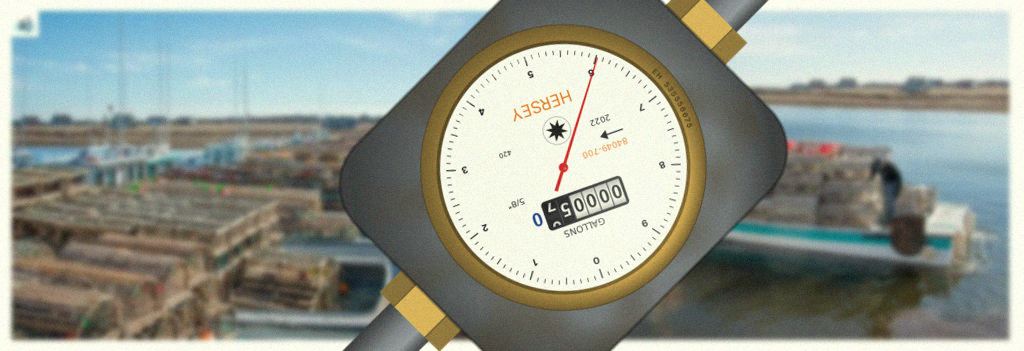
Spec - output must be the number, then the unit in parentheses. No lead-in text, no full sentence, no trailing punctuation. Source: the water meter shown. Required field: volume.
566.0 (gal)
